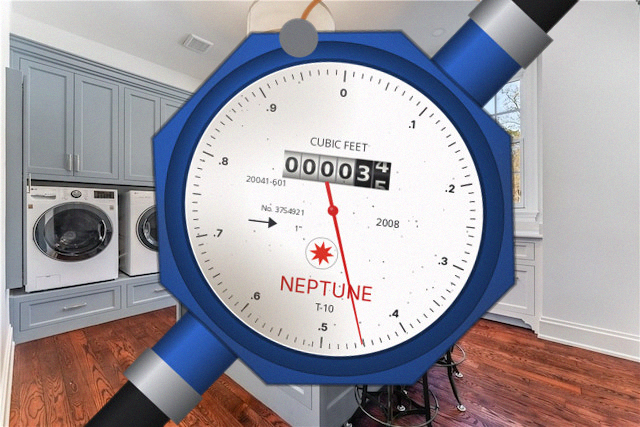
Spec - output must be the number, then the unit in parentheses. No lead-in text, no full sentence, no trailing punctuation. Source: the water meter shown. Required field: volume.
34.45 (ft³)
